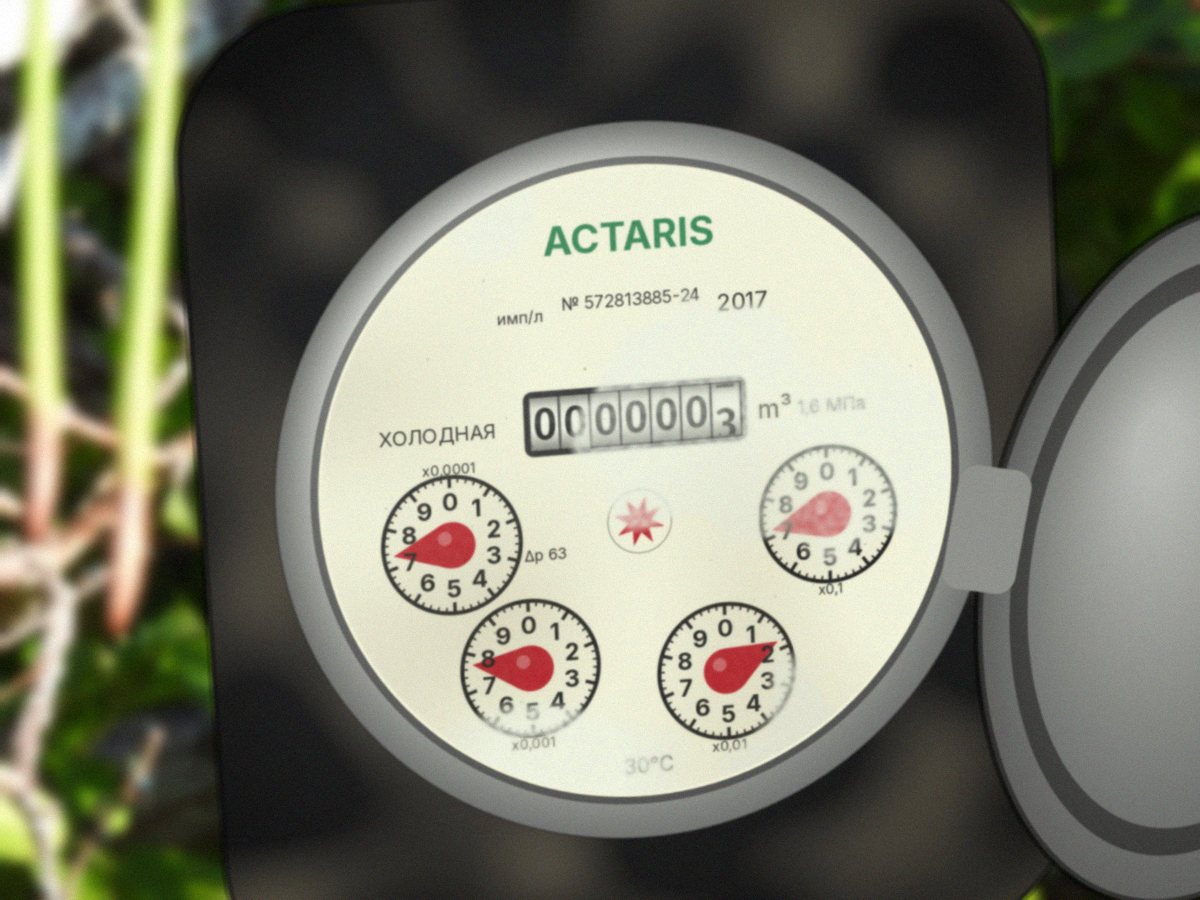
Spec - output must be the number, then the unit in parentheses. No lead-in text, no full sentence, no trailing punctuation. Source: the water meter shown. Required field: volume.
2.7177 (m³)
